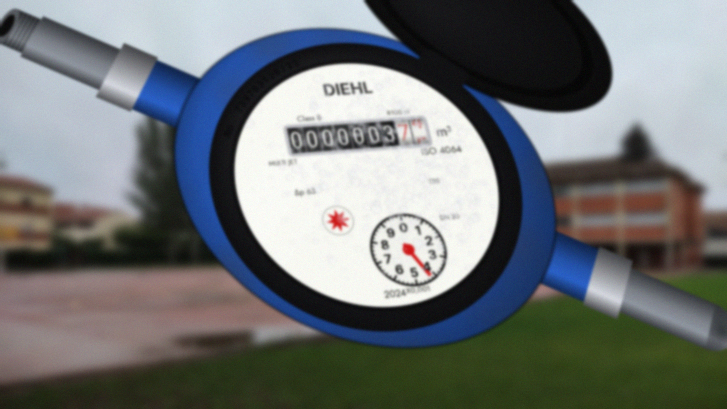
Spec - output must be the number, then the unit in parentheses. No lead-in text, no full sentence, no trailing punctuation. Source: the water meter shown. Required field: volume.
3.744 (m³)
